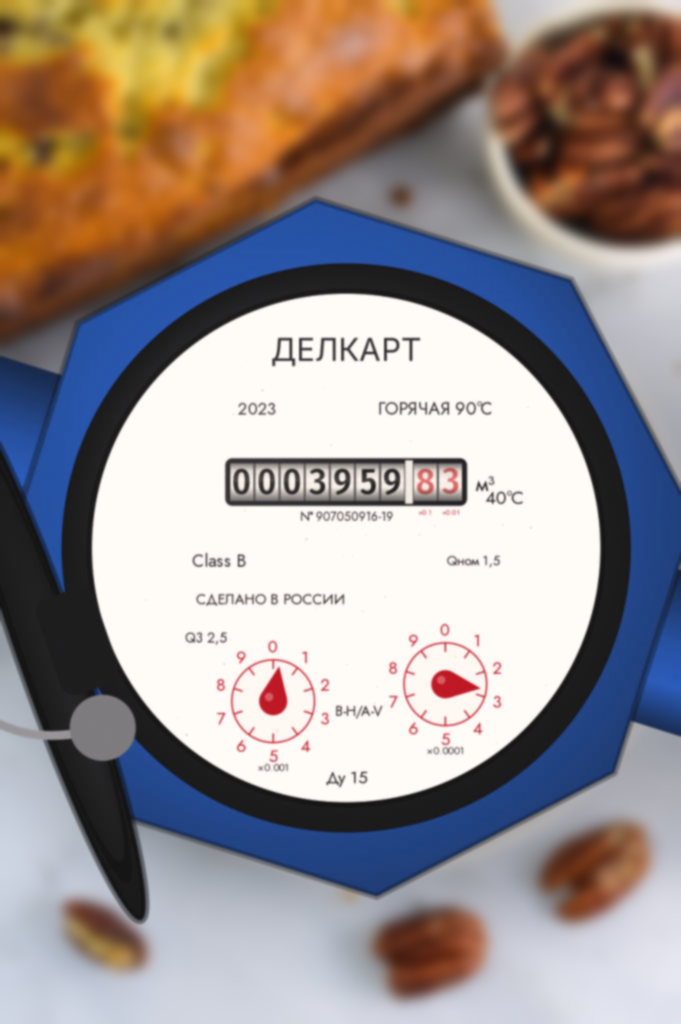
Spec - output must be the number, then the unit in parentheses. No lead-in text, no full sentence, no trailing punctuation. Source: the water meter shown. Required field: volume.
3959.8302 (m³)
